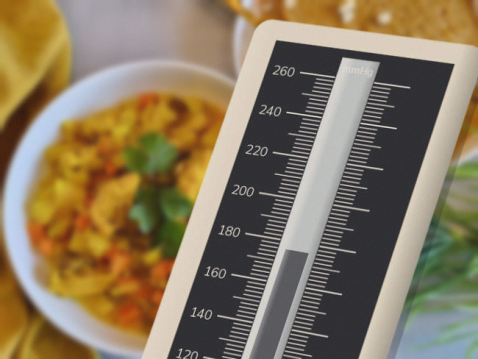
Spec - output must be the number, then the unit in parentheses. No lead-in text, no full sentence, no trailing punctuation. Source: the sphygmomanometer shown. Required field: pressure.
176 (mmHg)
